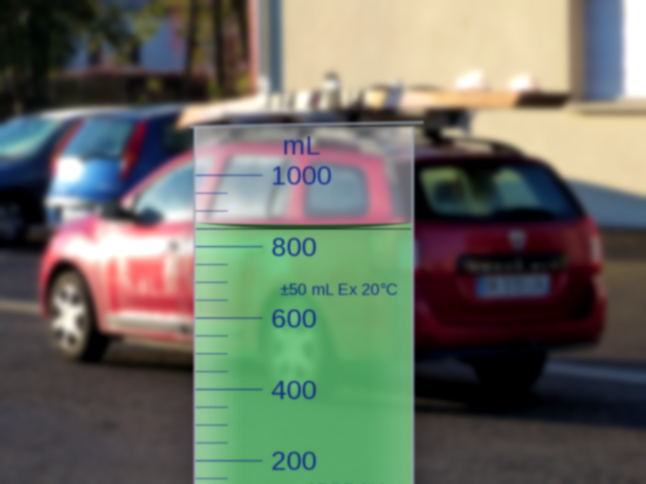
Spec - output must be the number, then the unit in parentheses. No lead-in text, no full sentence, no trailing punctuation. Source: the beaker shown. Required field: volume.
850 (mL)
